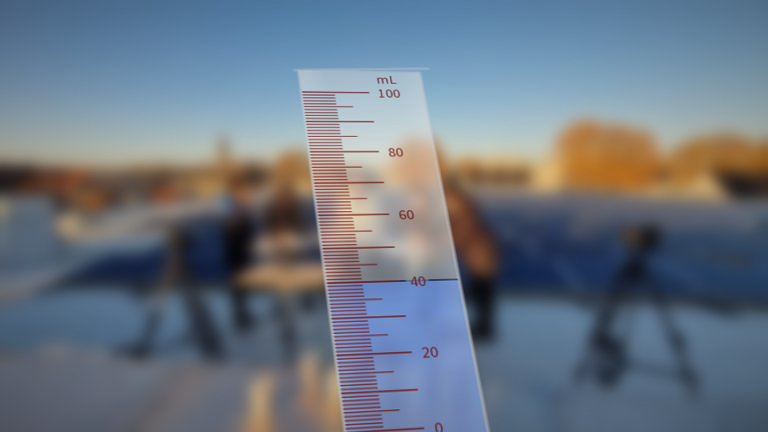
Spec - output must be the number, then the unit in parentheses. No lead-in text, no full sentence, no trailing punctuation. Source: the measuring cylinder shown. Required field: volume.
40 (mL)
